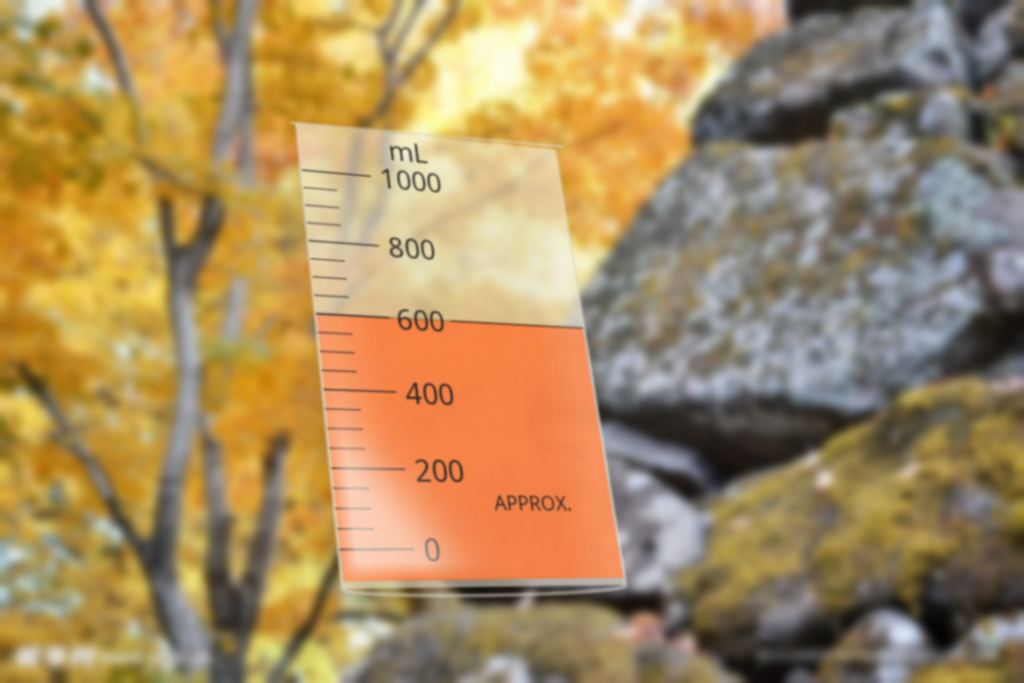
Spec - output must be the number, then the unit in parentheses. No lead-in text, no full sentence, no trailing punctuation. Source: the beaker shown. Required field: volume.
600 (mL)
